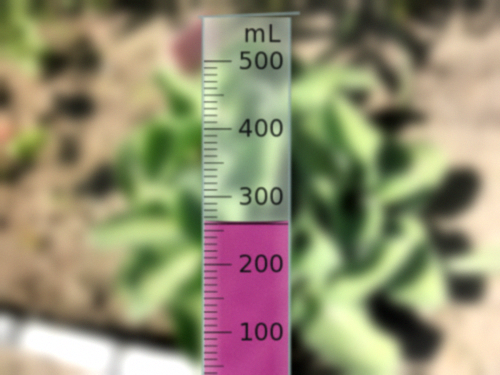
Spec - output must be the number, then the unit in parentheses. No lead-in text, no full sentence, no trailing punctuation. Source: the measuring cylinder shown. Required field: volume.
260 (mL)
